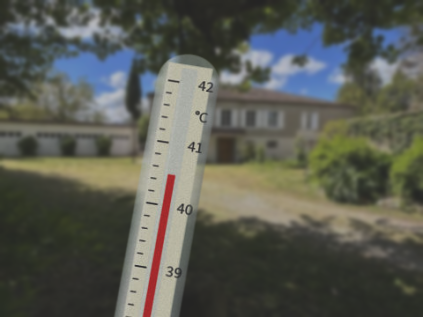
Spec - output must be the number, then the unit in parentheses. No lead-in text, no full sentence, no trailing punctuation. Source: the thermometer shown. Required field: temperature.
40.5 (°C)
